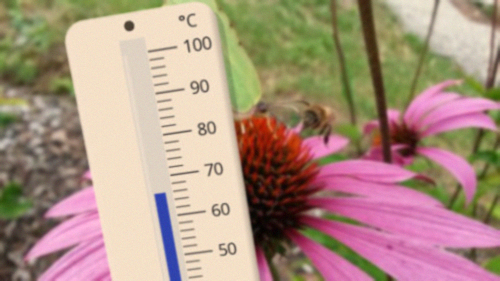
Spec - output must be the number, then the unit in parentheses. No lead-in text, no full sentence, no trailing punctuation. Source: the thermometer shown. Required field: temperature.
66 (°C)
